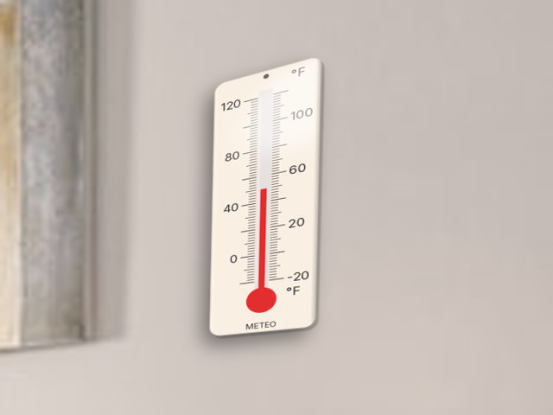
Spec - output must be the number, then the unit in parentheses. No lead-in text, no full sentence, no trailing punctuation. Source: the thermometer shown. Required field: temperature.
50 (°F)
